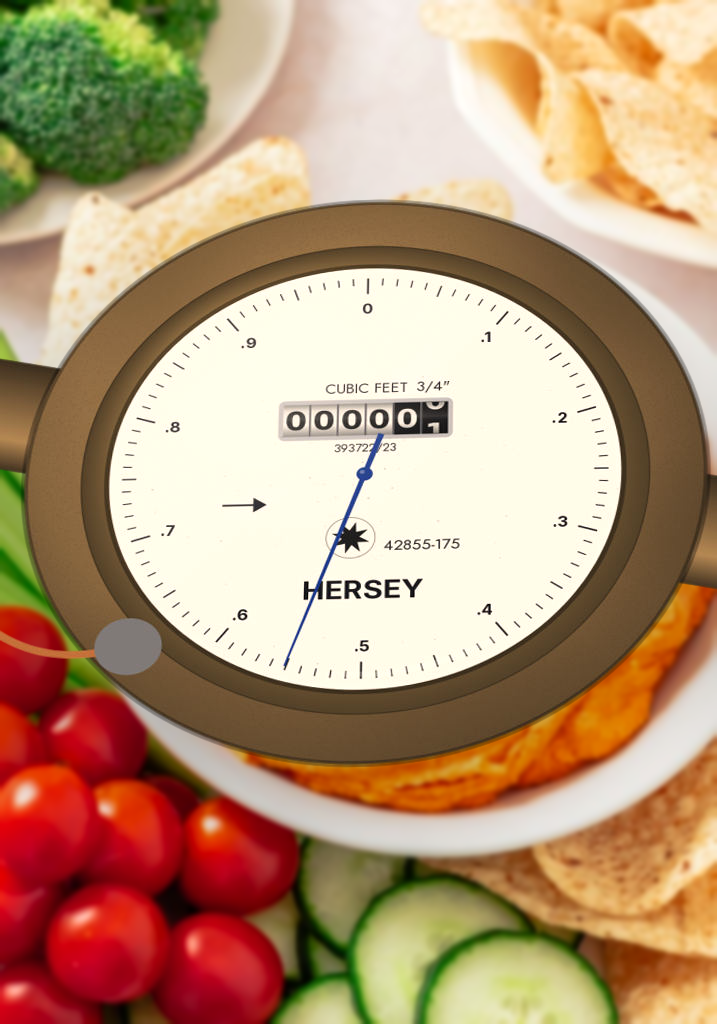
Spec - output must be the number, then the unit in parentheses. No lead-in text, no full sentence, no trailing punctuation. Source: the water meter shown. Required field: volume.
0.55 (ft³)
